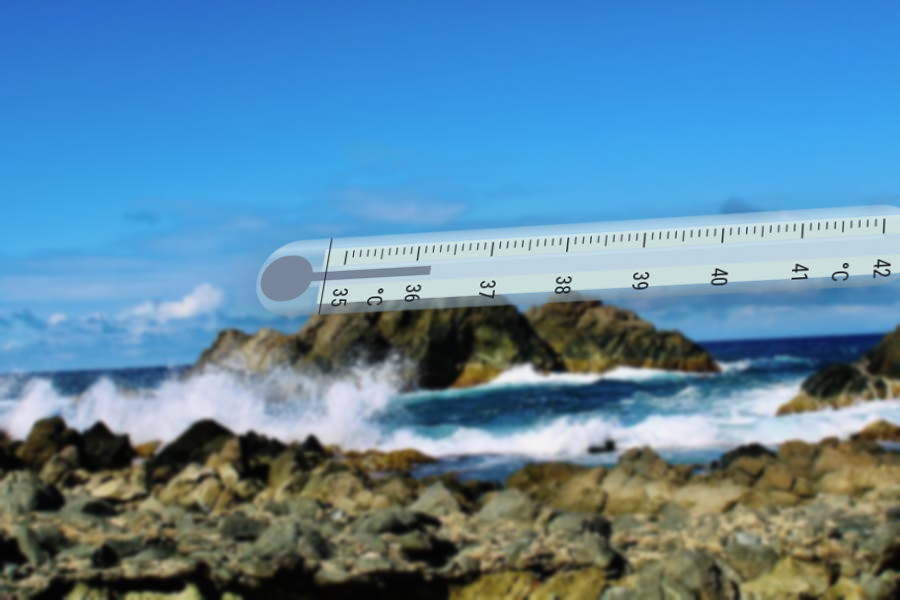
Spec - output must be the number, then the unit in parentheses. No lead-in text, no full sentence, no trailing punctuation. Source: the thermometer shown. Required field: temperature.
36.2 (°C)
